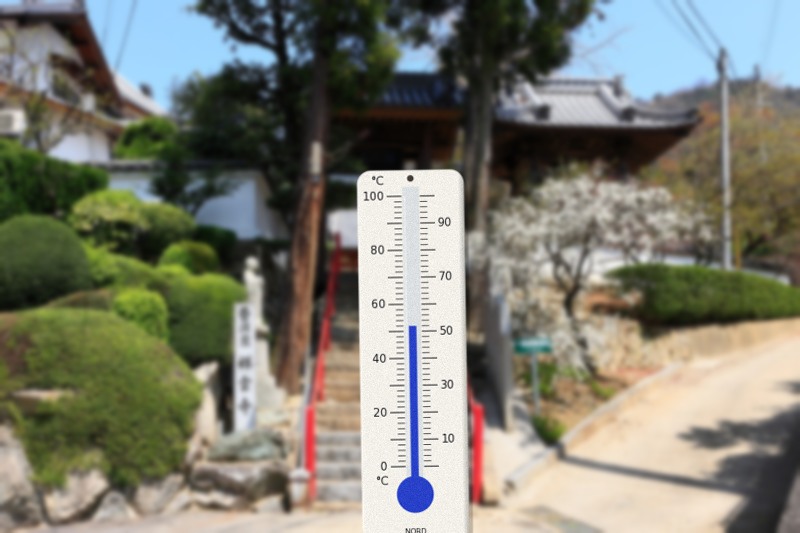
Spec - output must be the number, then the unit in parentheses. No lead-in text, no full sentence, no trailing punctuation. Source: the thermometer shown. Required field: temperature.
52 (°C)
